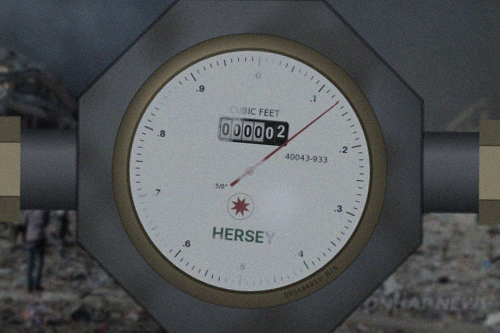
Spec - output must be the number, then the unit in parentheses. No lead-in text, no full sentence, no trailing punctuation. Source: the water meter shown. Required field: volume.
2.13 (ft³)
